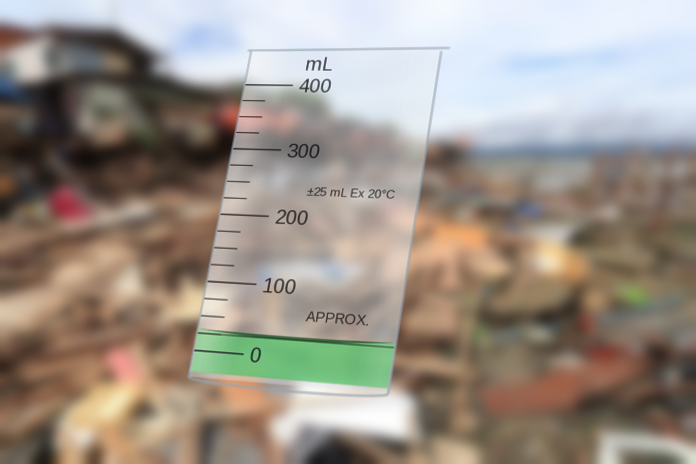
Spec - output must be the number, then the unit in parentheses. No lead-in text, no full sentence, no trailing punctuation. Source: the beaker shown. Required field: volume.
25 (mL)
